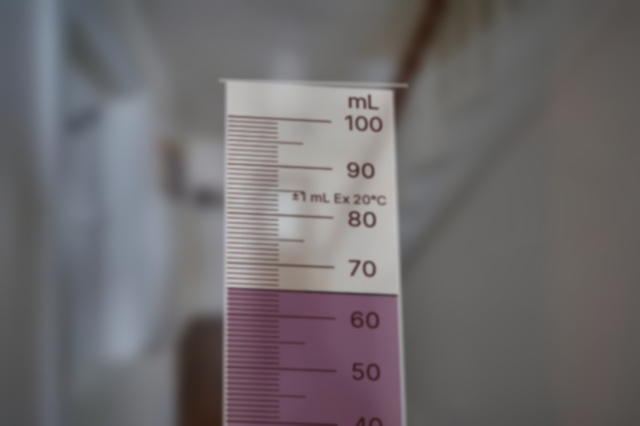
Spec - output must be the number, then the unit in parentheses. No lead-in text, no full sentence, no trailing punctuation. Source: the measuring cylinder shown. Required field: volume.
65 (mL)
